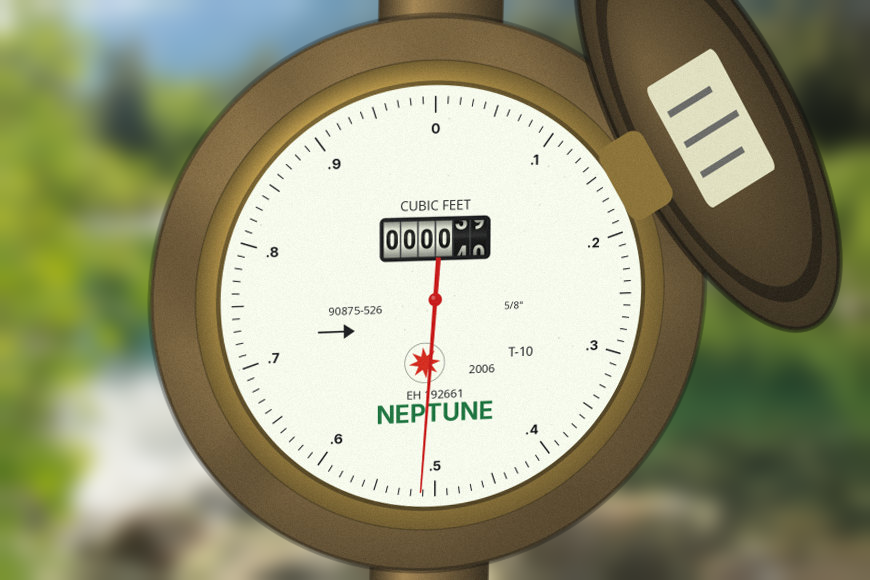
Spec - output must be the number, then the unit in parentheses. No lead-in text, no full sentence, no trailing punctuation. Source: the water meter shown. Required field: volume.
39.51 (ft³)
